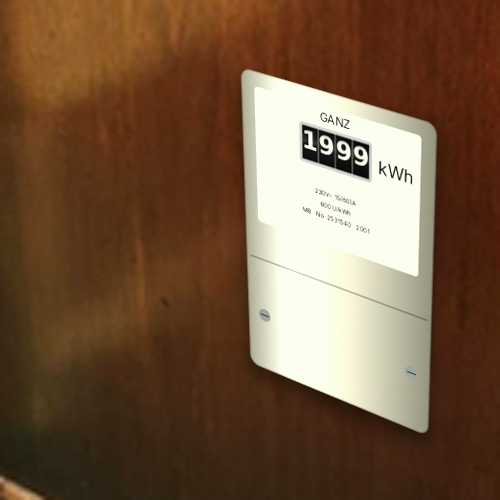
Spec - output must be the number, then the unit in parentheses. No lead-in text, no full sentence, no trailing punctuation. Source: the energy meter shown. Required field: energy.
1999 (kWh)
